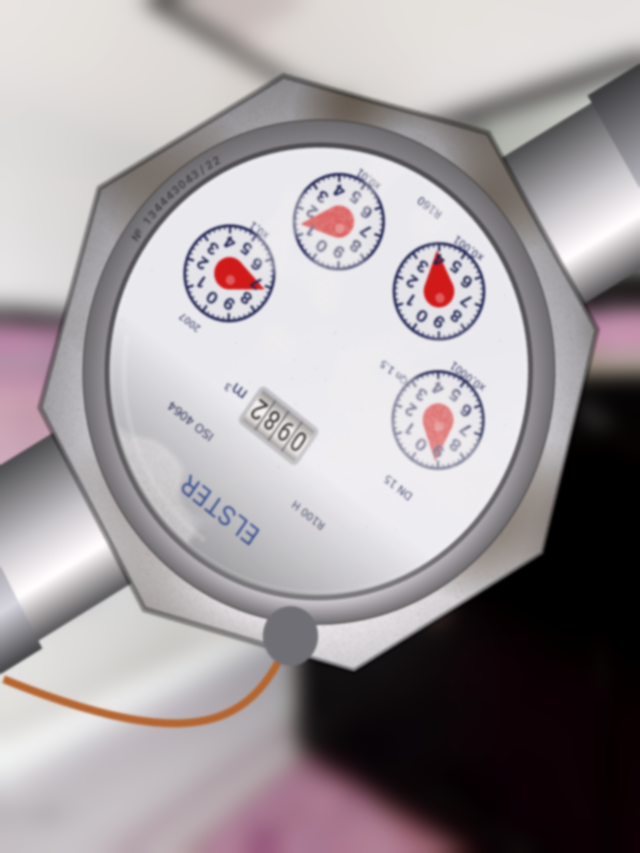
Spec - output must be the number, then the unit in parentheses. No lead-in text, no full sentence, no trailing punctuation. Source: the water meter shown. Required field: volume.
982.7139 (m³)
